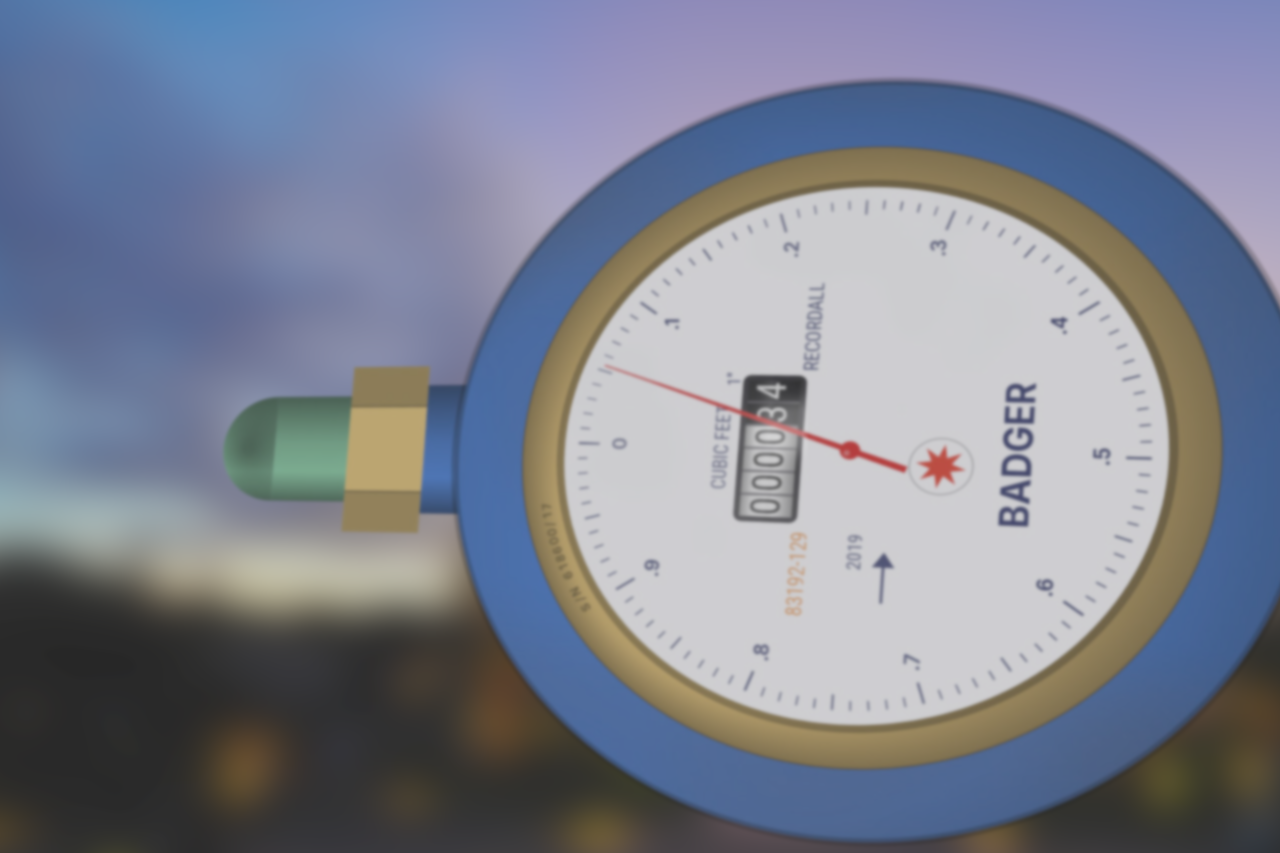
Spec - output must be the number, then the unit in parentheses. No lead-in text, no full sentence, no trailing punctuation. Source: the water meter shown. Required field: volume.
34.05 (ft³)
